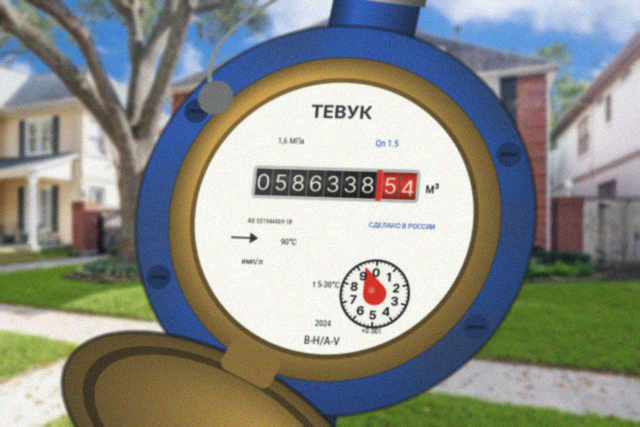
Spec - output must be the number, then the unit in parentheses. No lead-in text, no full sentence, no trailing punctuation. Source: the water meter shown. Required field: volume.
586338.539 (m³)
